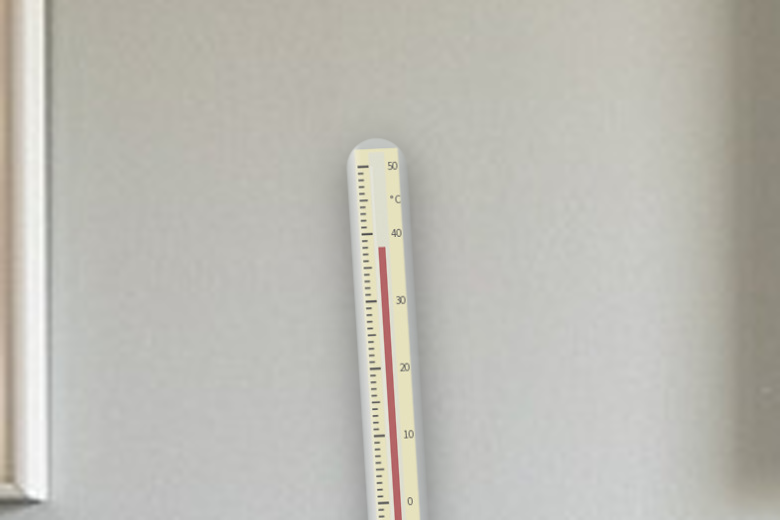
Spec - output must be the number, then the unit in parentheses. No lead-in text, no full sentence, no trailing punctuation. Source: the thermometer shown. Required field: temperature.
38 (°C)
